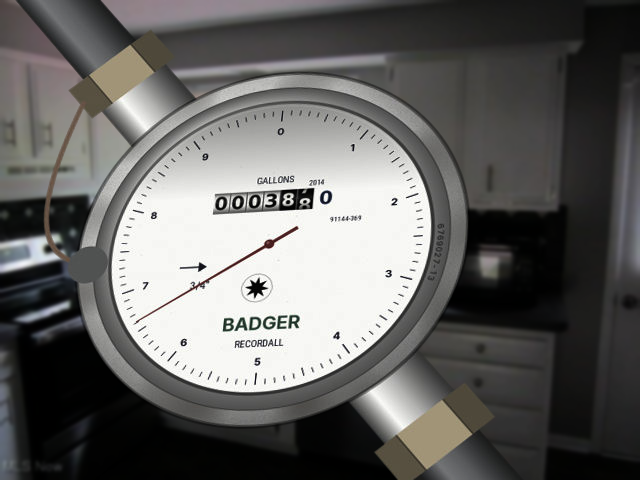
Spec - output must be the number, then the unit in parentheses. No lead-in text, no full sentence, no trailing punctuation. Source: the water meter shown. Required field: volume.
3876.6 (gal)
